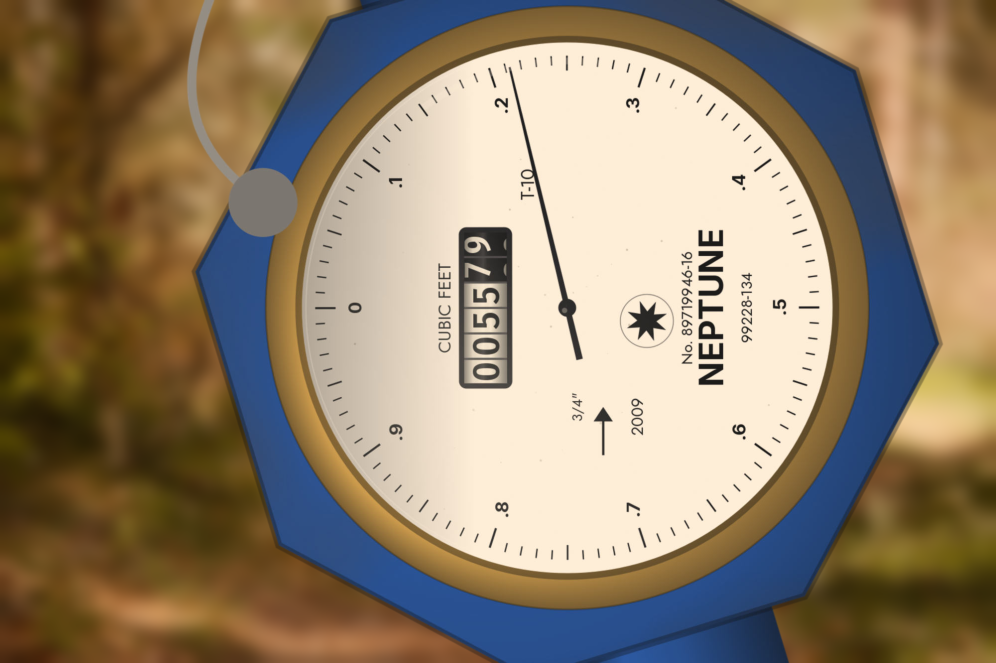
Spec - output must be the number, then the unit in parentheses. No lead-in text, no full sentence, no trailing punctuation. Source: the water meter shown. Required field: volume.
5579.21 (ft³)
